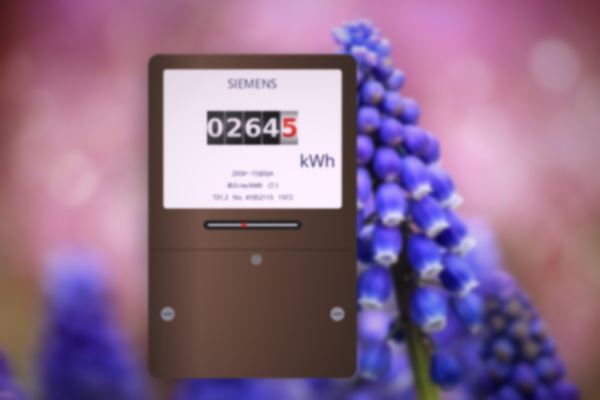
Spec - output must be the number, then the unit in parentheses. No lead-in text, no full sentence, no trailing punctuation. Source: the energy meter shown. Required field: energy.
264.5 (kWh)
